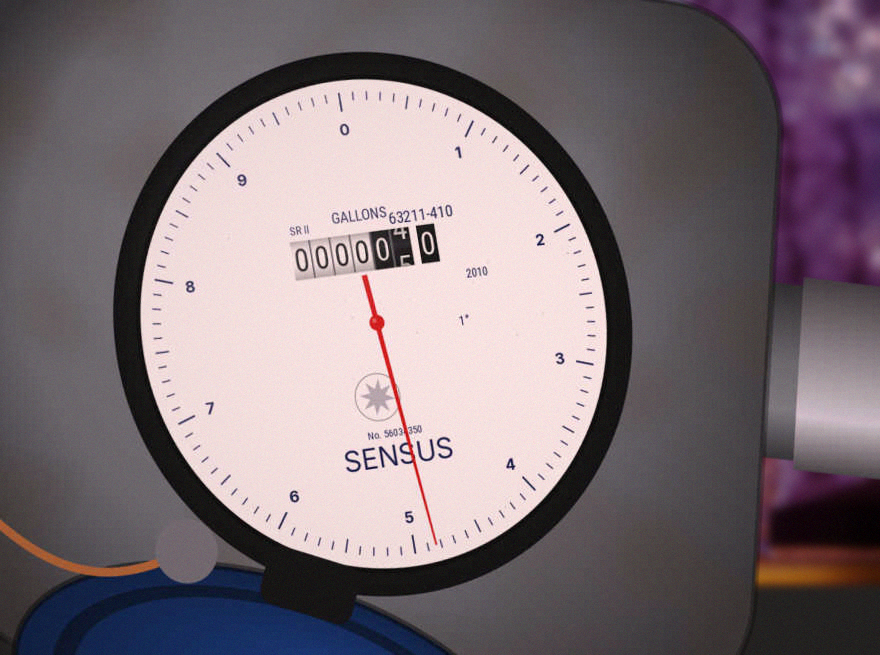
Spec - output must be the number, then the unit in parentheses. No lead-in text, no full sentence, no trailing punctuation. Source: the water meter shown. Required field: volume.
44.8 (gal)
